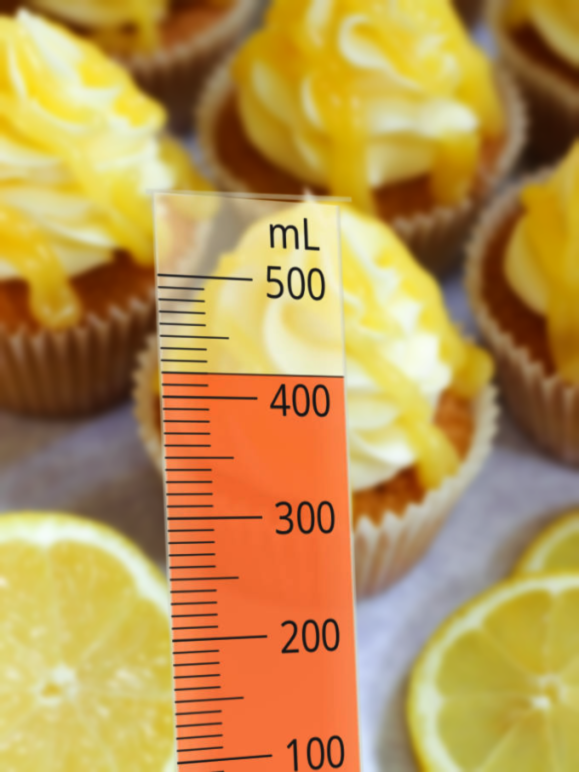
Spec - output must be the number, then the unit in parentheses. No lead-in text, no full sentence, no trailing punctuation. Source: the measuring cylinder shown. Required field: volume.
420 (mL)
